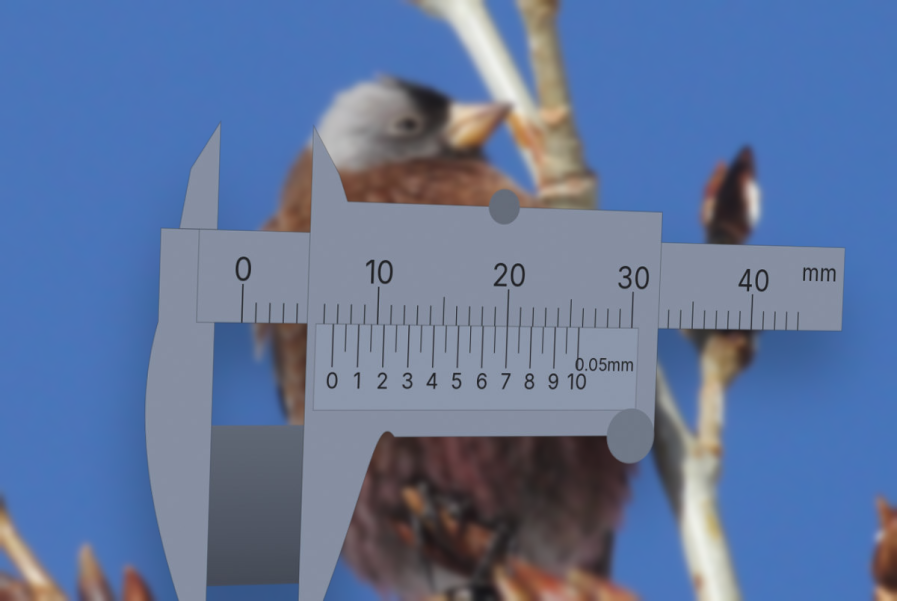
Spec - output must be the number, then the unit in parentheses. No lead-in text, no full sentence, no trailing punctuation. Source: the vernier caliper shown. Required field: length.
6.7 (mm)
